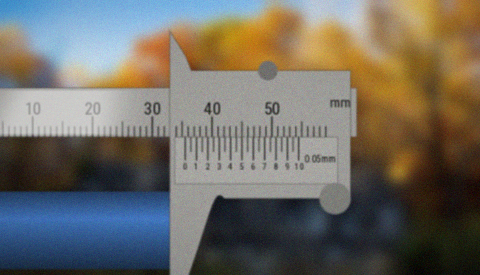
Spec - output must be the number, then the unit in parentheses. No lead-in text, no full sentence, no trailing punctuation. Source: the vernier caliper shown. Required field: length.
35.5 (mm)
